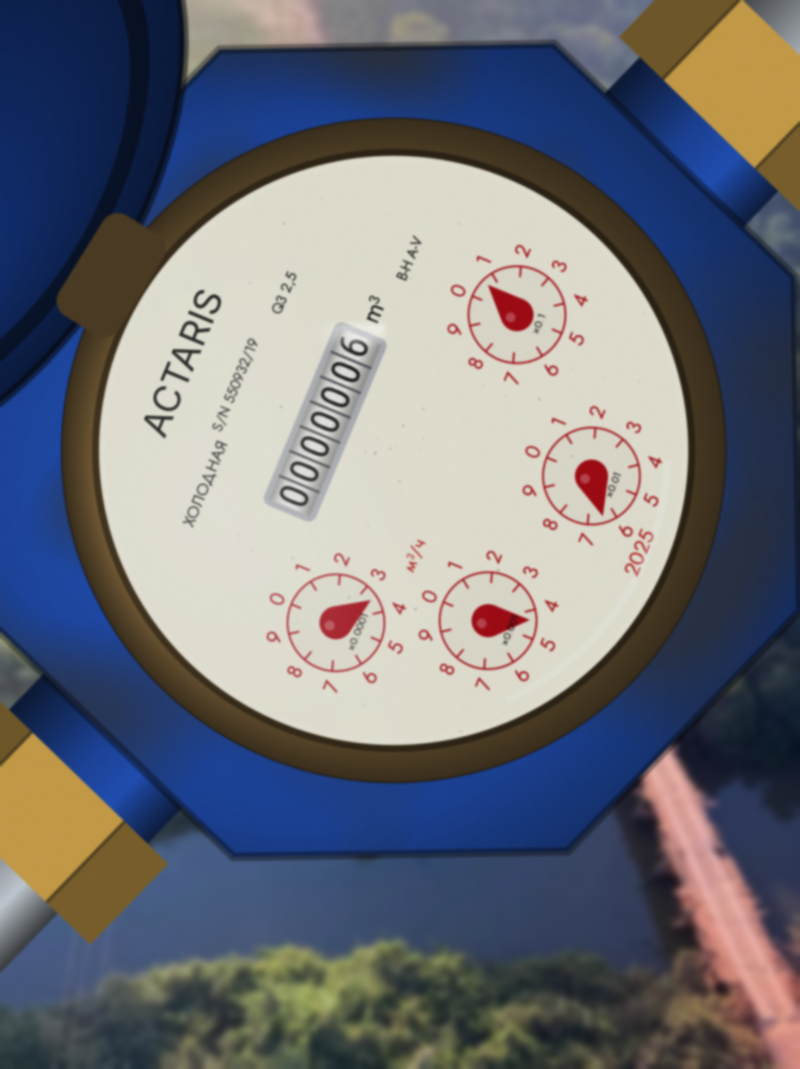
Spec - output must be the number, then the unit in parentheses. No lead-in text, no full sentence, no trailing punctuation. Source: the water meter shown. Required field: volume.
6.0643 (m³)
